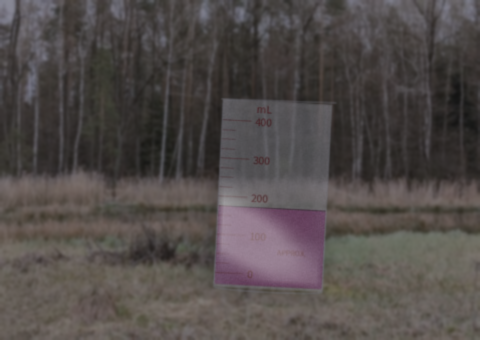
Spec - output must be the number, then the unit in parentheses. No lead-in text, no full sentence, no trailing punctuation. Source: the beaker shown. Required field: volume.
175 (mL)
